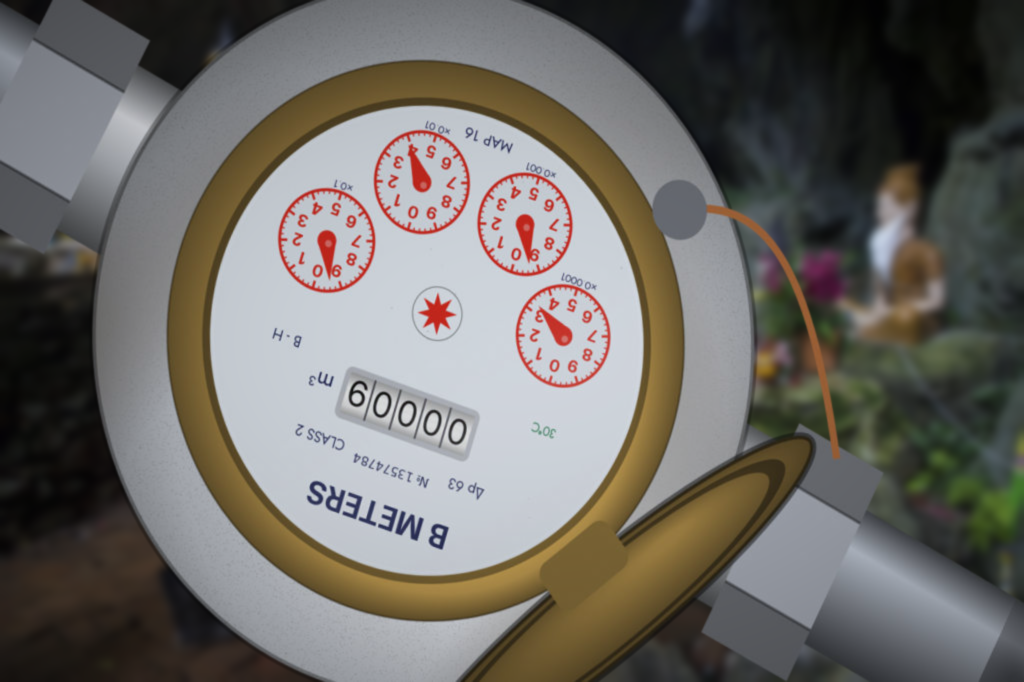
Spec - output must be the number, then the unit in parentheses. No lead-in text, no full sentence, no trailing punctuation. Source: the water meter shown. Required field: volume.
8.9393 (m³)
